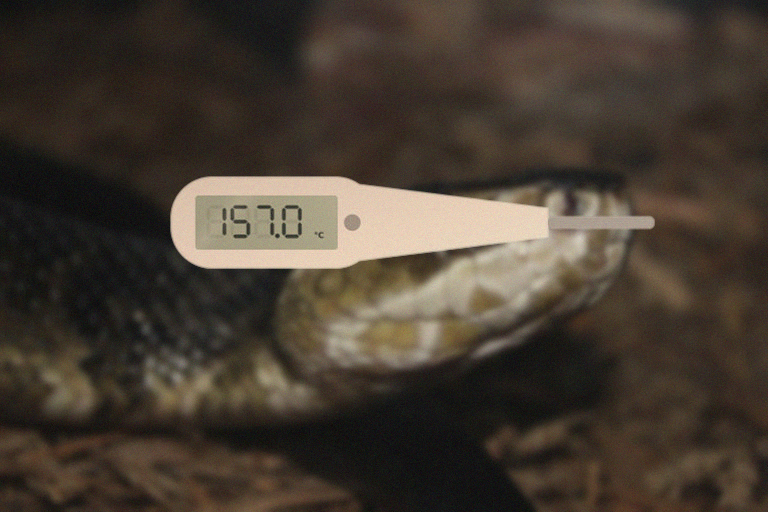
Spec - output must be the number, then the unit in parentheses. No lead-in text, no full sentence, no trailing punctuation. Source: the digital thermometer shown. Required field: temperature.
157.0 (°C)
